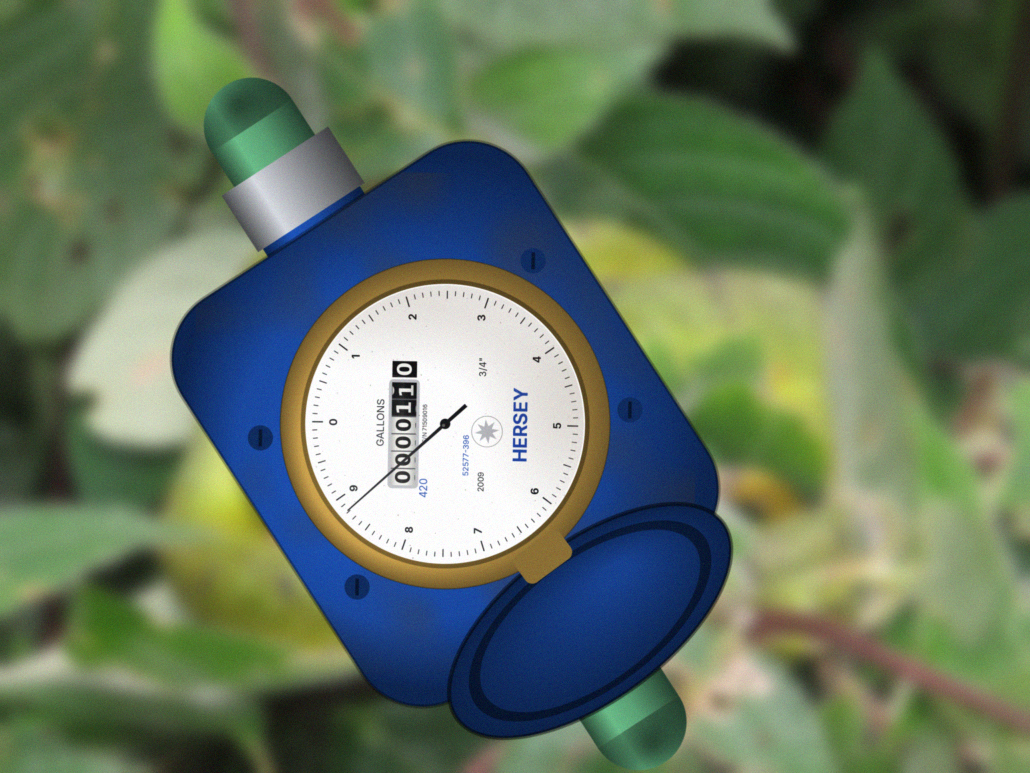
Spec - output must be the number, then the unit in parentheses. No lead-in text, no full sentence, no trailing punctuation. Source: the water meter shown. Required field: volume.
108.8 (gal)
